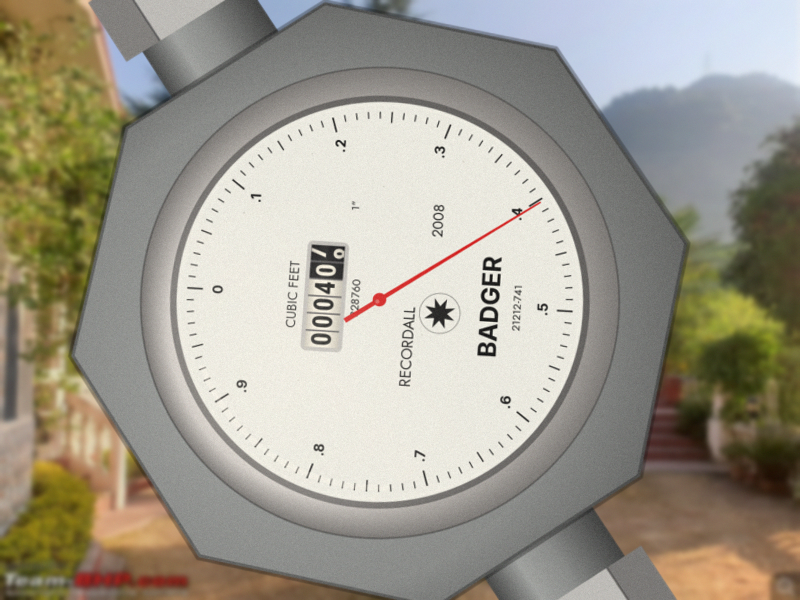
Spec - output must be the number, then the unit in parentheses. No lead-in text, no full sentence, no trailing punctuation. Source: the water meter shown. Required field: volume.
407.40 (ft³)
